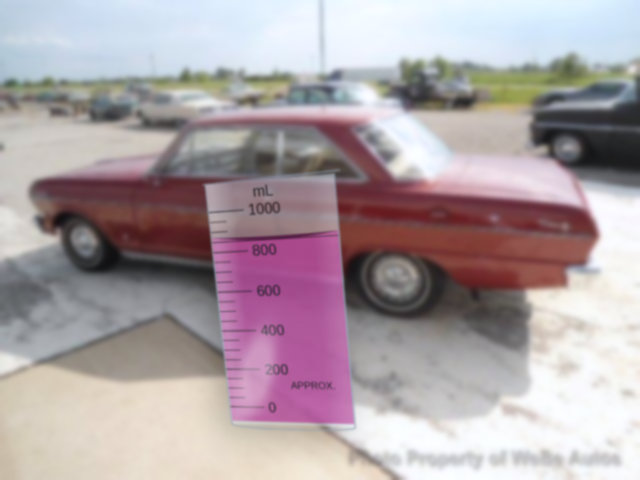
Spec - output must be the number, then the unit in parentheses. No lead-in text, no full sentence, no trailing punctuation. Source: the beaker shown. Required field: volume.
850 (mL)
